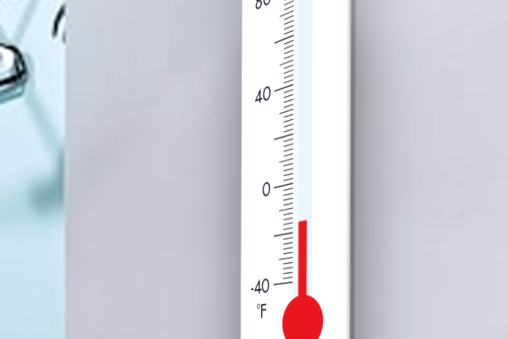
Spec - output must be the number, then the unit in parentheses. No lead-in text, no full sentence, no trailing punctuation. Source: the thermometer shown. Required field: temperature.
-16 (°F)
